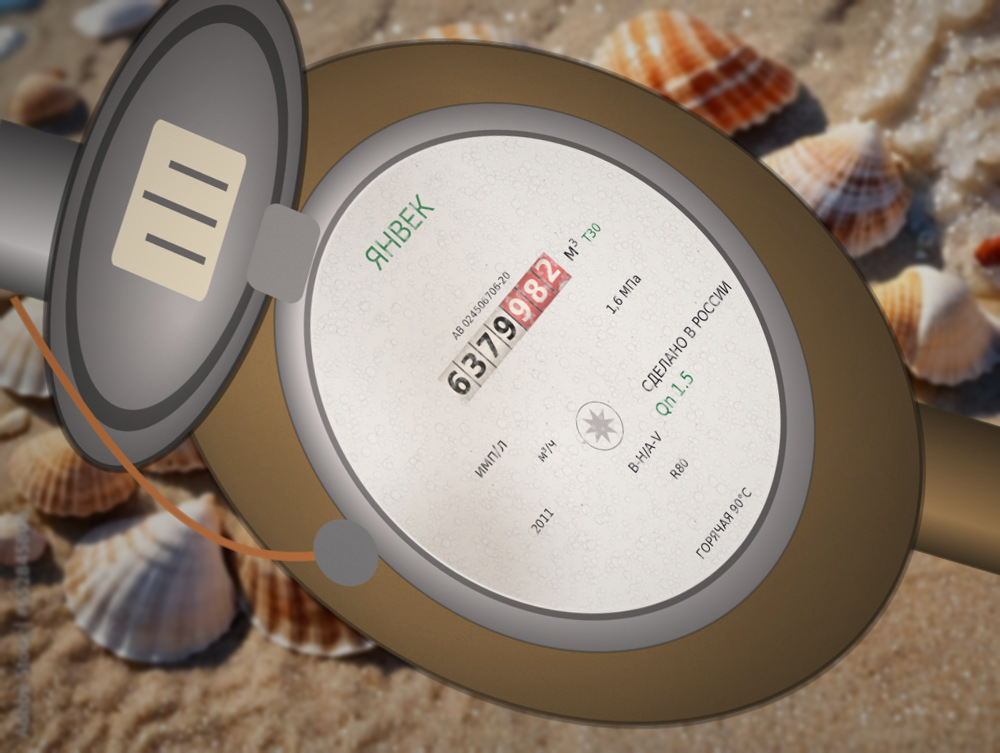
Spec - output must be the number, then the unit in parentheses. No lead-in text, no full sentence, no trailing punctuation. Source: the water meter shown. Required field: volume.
6379.982 (m³)
